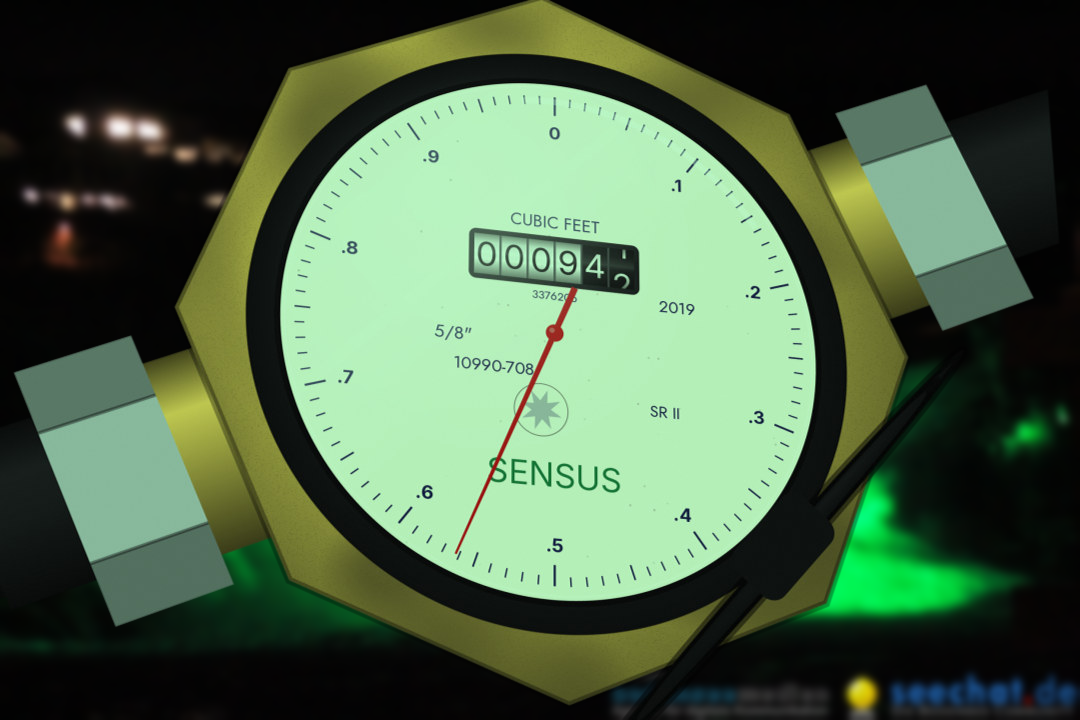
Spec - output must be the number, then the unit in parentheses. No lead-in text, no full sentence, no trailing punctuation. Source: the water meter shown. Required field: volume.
941.56 (ft³)
